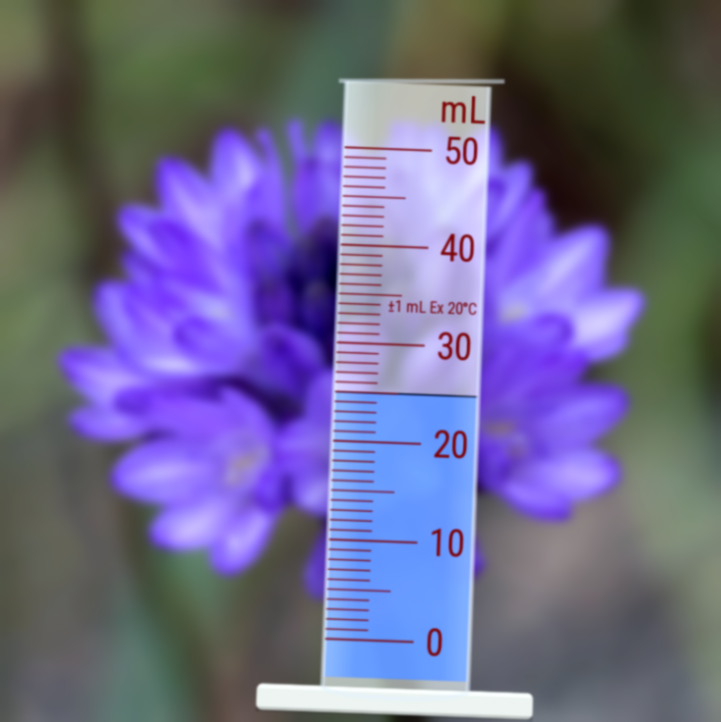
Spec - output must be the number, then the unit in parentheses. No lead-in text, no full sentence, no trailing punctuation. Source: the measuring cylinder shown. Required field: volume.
25 (mL)
